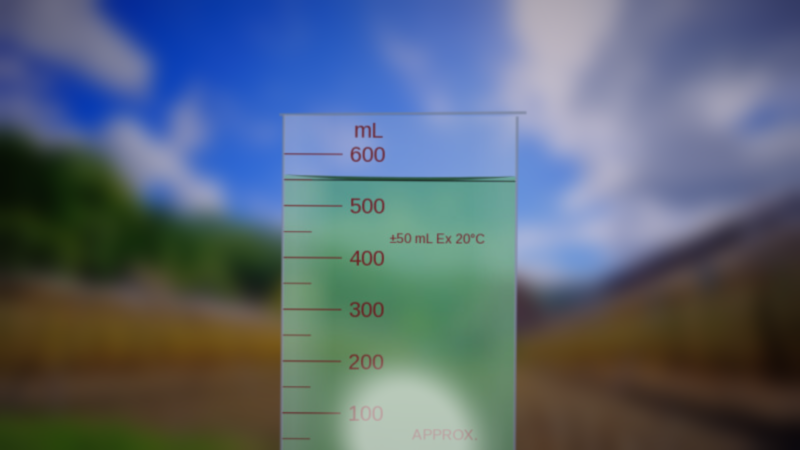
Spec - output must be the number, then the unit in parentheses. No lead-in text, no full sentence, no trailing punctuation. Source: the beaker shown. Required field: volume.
550 (mL)
